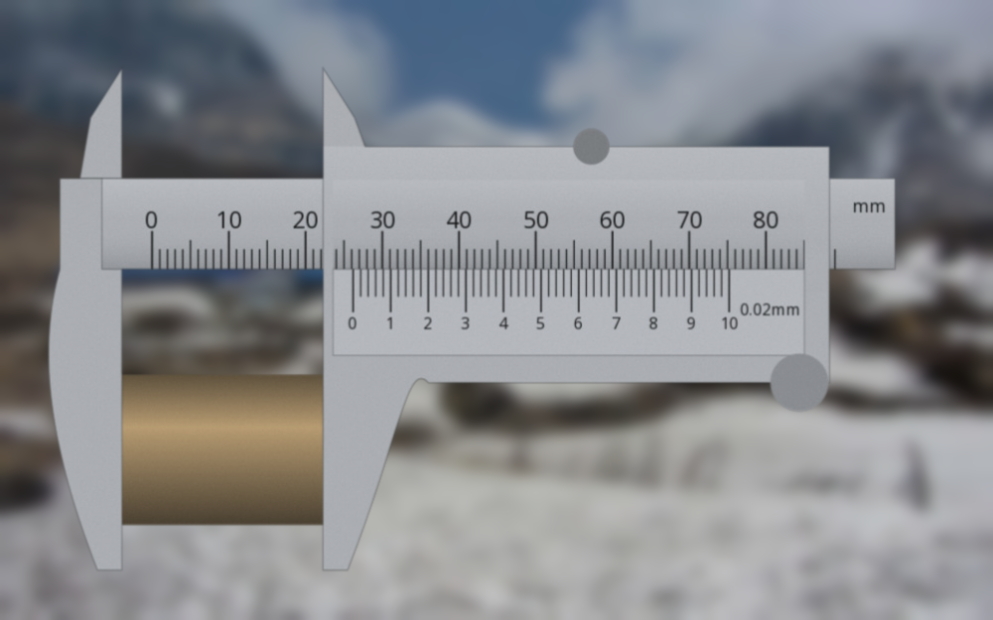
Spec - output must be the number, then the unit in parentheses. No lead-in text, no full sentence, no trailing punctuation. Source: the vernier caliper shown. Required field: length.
26.2 (mm)
